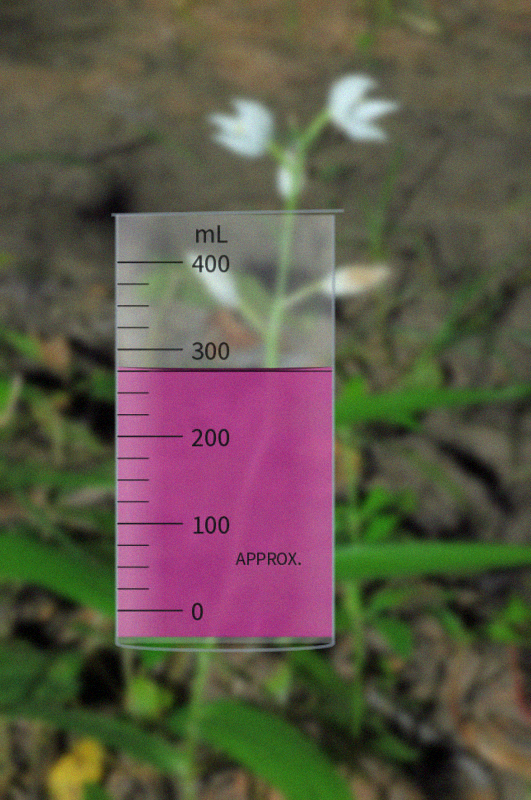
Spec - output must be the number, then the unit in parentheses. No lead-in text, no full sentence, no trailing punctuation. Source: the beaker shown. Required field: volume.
275 (mL)
